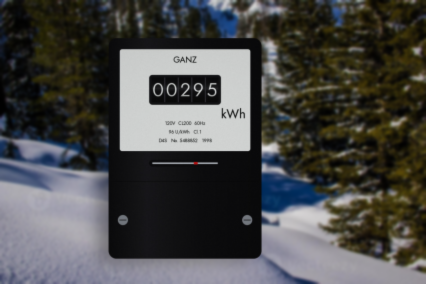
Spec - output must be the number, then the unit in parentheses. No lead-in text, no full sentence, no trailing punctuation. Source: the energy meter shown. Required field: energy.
295 (kWh)
